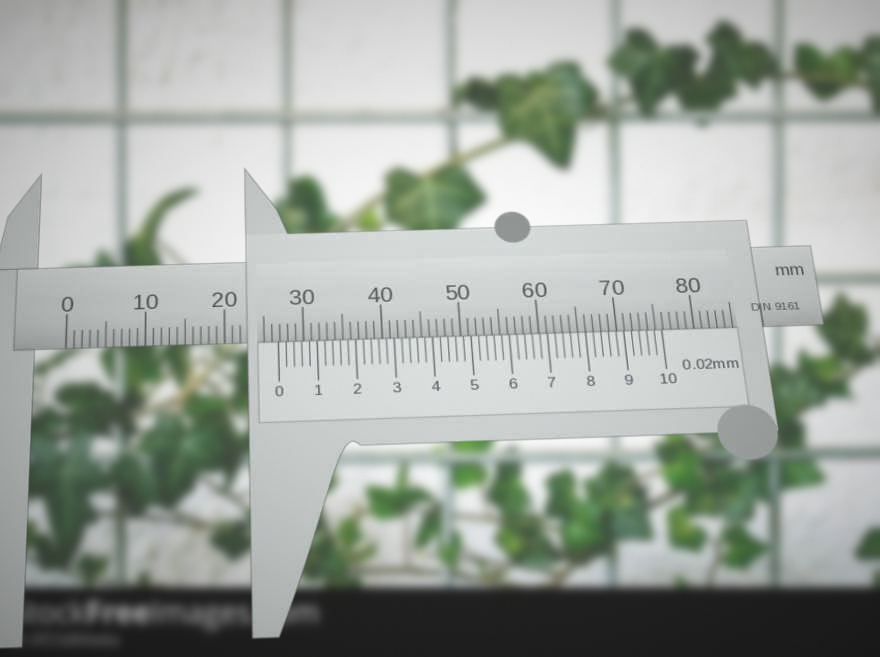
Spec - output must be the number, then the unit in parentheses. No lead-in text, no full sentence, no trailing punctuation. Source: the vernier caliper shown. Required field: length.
26.8 (mm)
